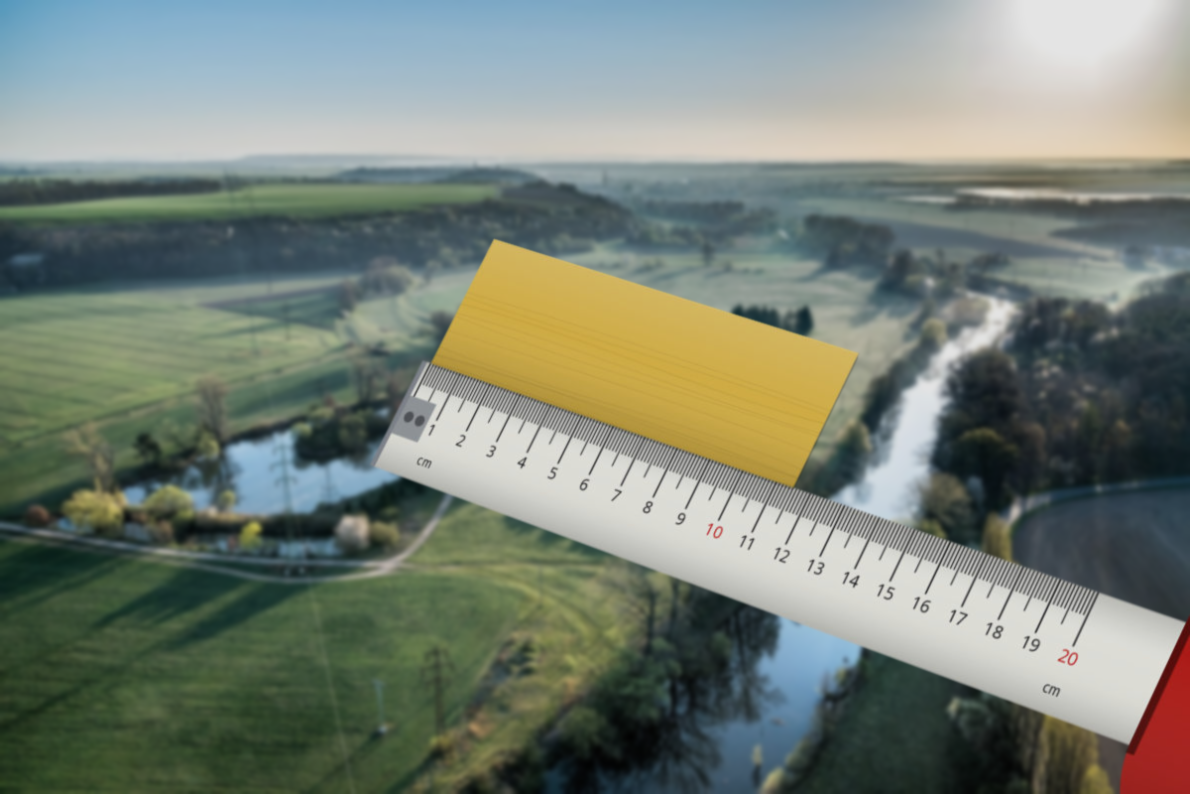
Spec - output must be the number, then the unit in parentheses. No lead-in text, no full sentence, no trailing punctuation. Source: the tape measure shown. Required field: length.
11.5 (cm)
